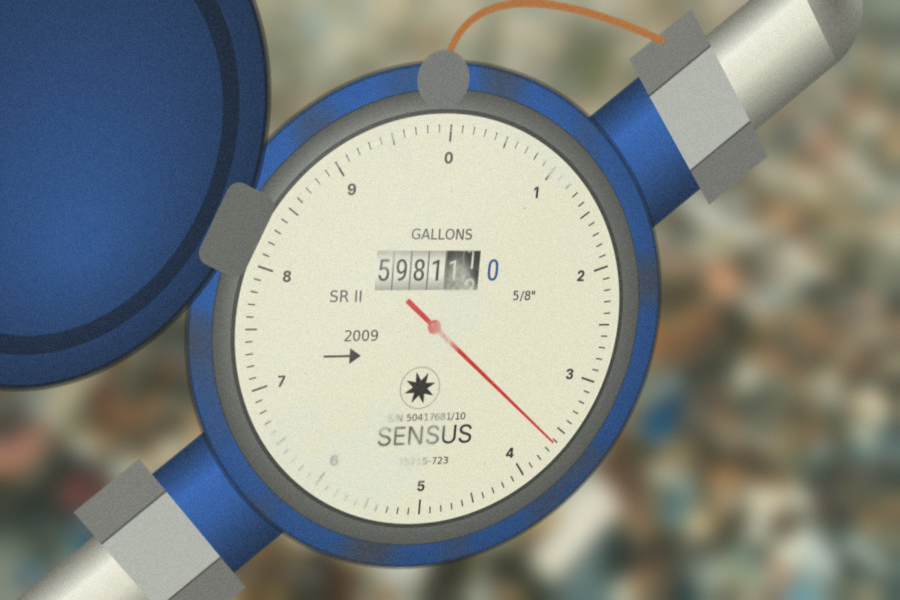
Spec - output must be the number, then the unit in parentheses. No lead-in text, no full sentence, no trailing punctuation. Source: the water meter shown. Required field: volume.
5981113.6 (gal)
